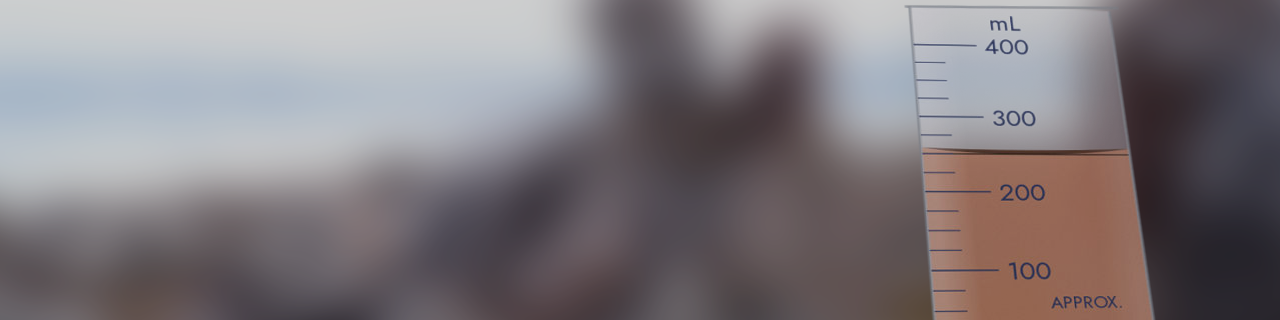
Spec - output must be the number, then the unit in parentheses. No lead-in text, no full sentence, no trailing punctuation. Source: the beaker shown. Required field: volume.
250 (mL)
